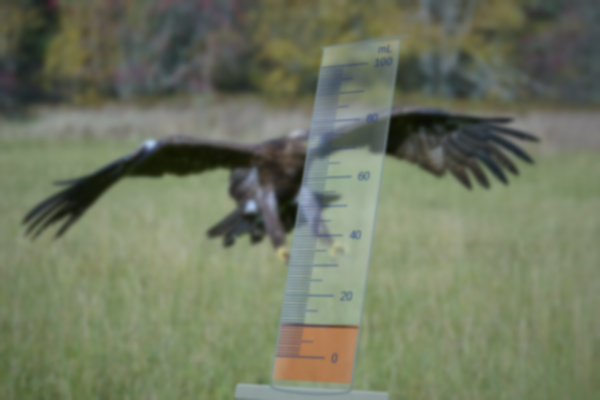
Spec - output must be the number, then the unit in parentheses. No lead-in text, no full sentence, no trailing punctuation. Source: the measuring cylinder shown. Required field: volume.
10 (mL)
